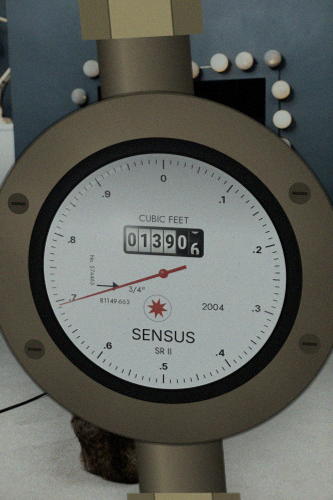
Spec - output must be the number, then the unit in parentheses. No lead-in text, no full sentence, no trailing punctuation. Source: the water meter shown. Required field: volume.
13905.69 (ft³)
